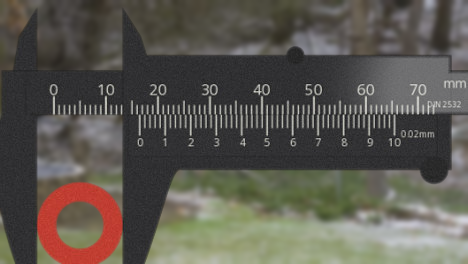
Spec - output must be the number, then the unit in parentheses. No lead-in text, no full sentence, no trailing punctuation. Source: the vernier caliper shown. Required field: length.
16.5 (mm)
